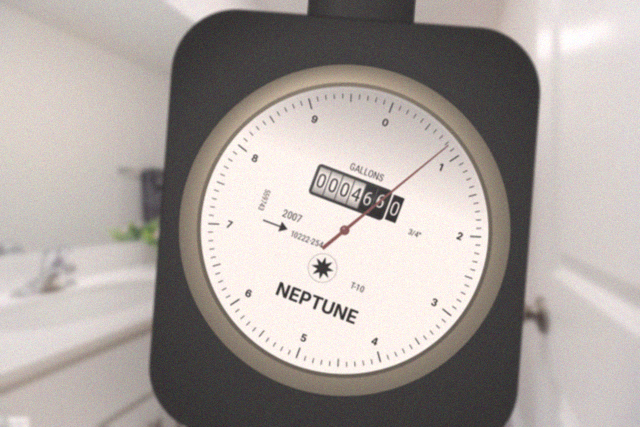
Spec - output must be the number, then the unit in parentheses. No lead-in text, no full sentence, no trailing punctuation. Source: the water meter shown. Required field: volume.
4660.8 (gal)
